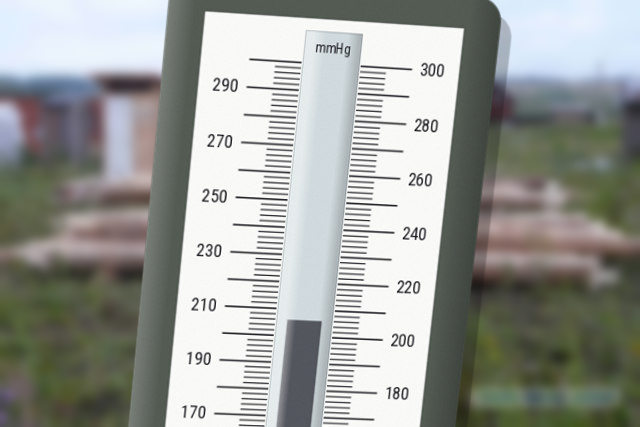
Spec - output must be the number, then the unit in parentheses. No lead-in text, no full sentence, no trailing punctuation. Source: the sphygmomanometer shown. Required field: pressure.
206 (mmHg)
